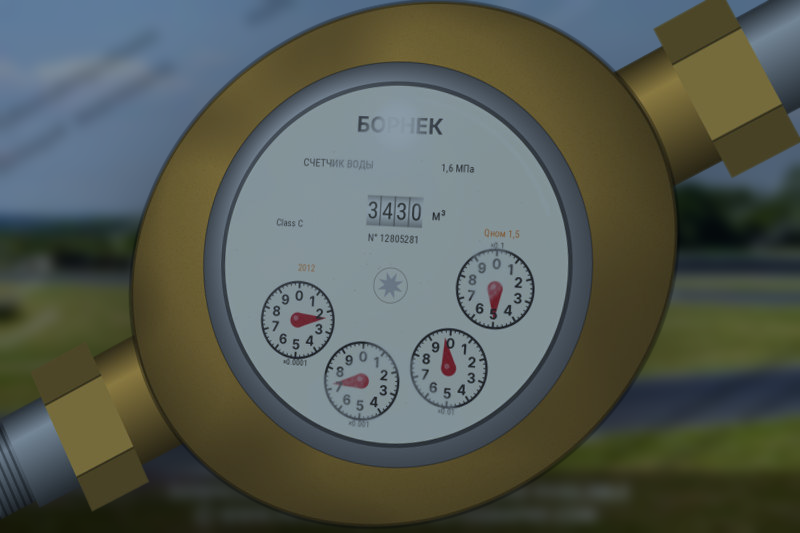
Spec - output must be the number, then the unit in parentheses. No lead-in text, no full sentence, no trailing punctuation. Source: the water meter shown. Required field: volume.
3430.4972 (m³)
